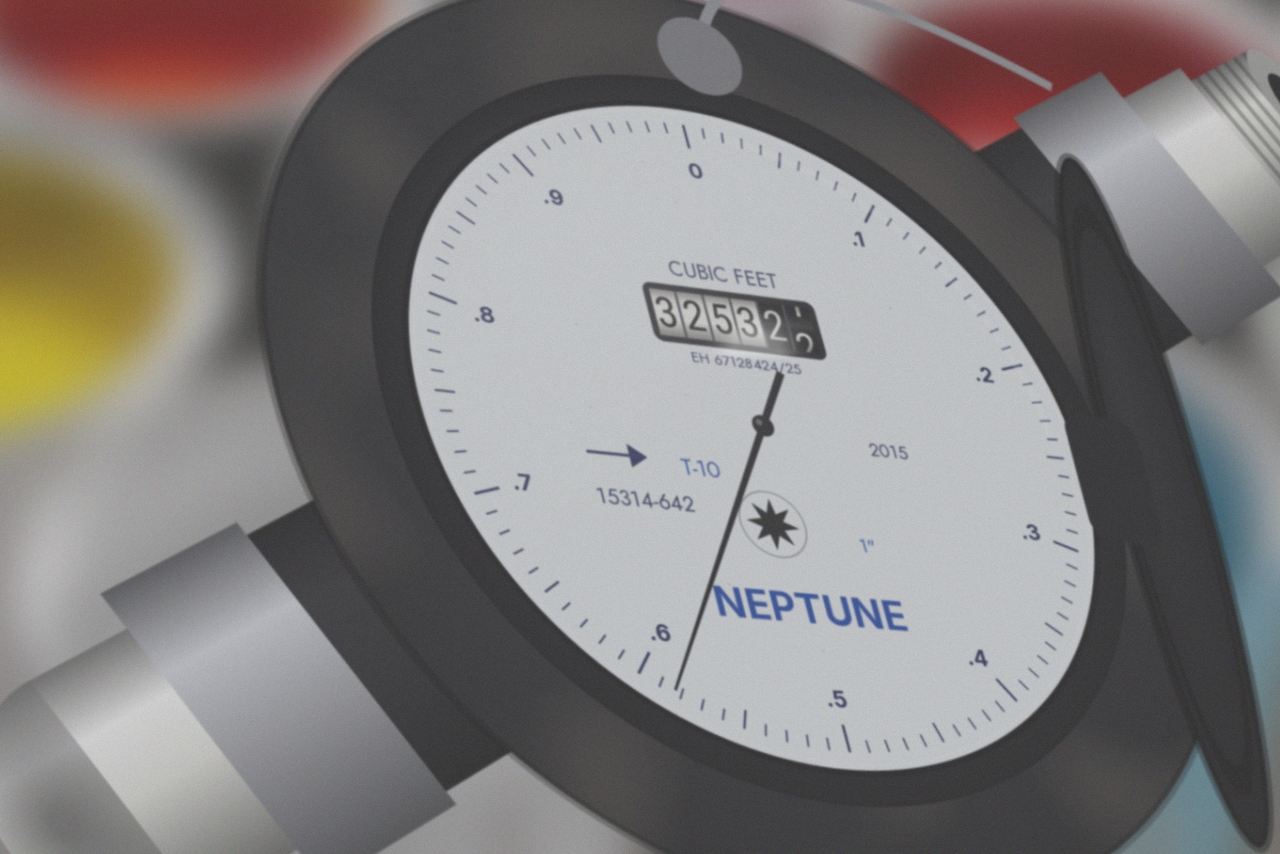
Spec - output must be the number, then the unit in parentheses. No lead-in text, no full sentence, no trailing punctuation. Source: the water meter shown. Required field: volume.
325321.58 (ft³)
